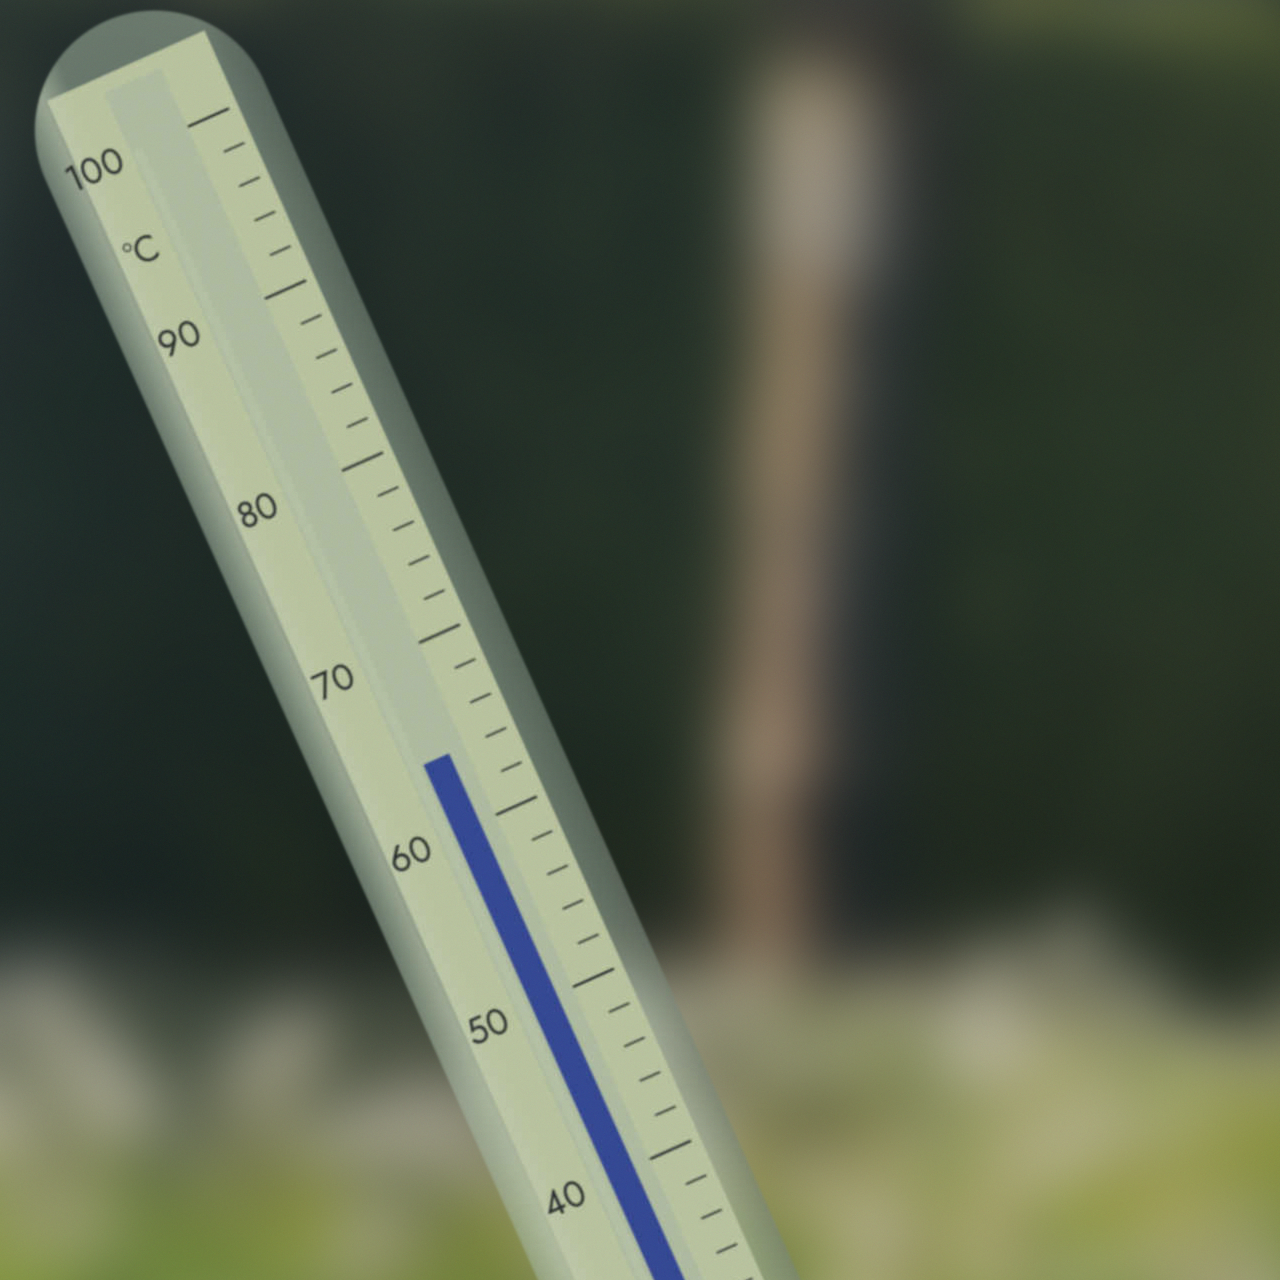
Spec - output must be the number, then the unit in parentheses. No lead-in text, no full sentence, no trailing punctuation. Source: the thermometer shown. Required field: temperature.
64 (°C)
